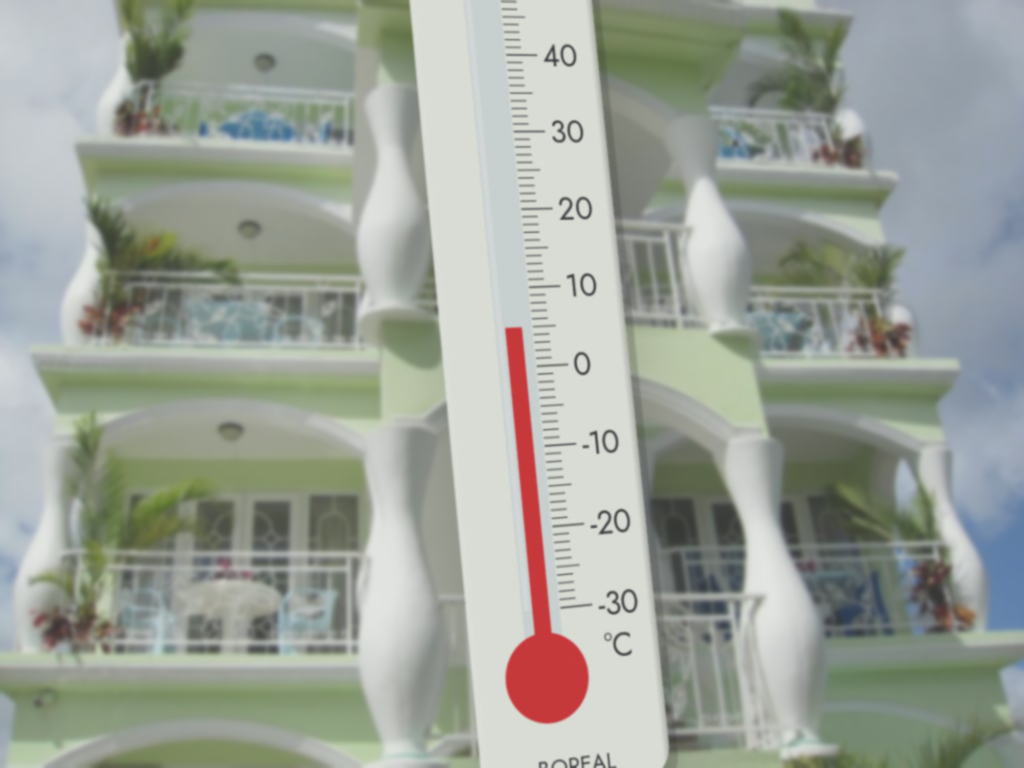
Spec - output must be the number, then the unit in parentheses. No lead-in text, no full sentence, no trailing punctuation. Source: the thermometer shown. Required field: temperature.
5 (°C)
